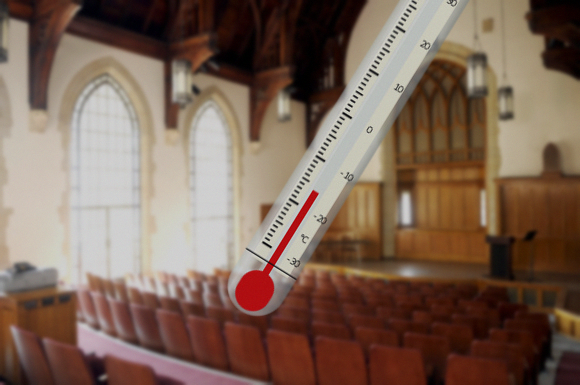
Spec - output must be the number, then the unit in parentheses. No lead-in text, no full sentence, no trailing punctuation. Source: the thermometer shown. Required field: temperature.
-16 (°C)
